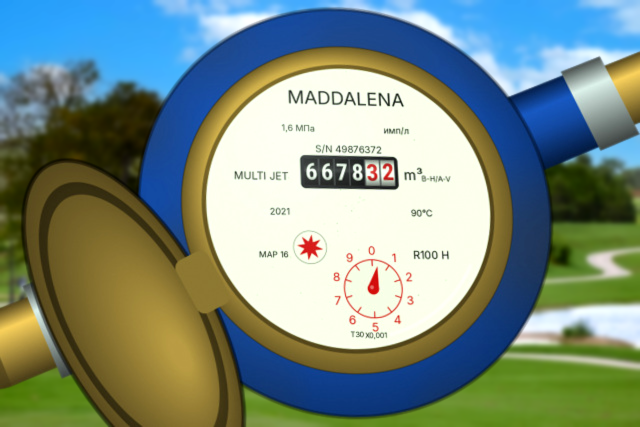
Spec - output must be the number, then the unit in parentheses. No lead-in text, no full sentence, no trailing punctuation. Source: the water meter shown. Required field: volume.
6678.320 (m³)
